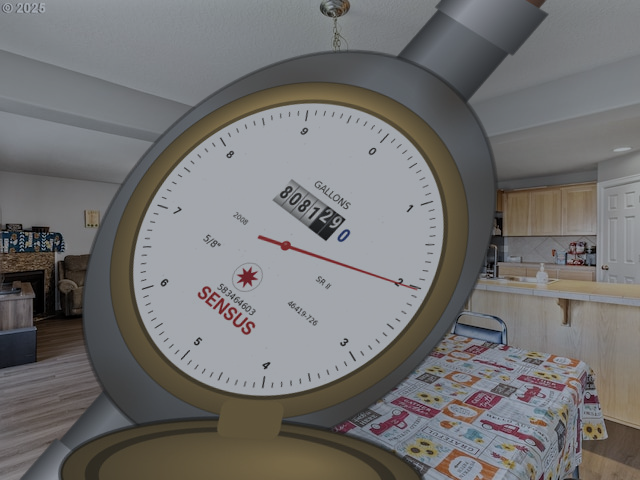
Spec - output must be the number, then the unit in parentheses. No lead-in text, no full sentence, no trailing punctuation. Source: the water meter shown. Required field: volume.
8081292.0 (gal)
